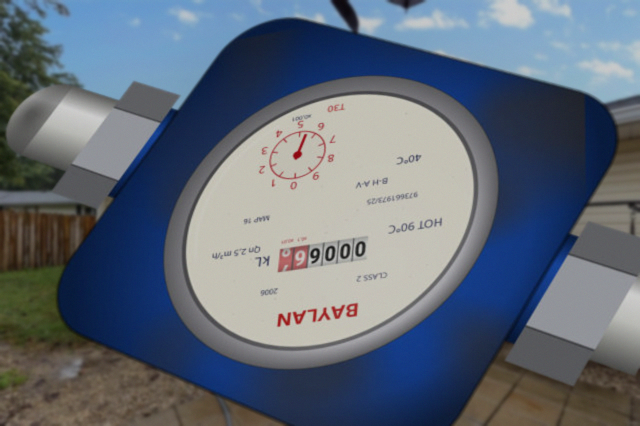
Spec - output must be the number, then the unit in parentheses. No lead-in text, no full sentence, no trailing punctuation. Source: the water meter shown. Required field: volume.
6.675 (kL)
